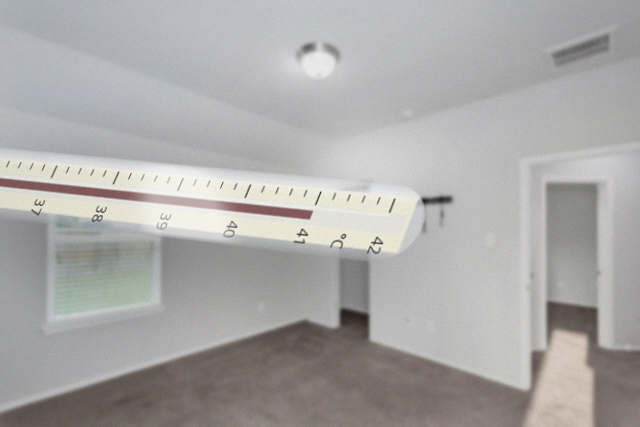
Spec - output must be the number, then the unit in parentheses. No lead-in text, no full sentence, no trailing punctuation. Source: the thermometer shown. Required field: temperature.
41 (°C)
